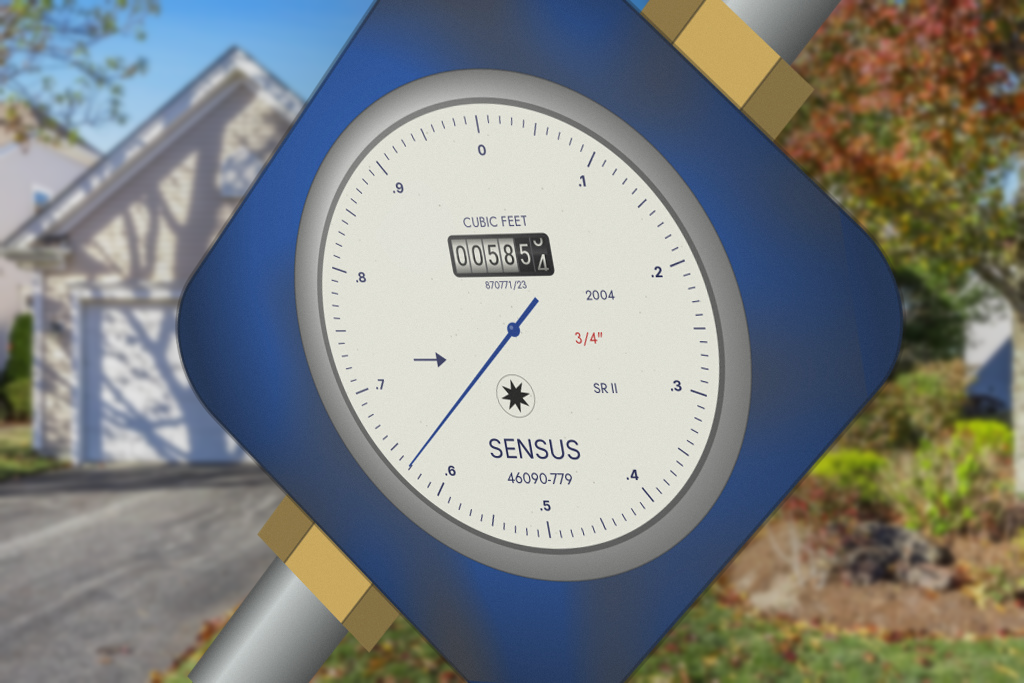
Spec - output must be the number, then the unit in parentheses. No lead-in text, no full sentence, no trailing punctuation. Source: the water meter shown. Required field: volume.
5853.63 (ft³)
